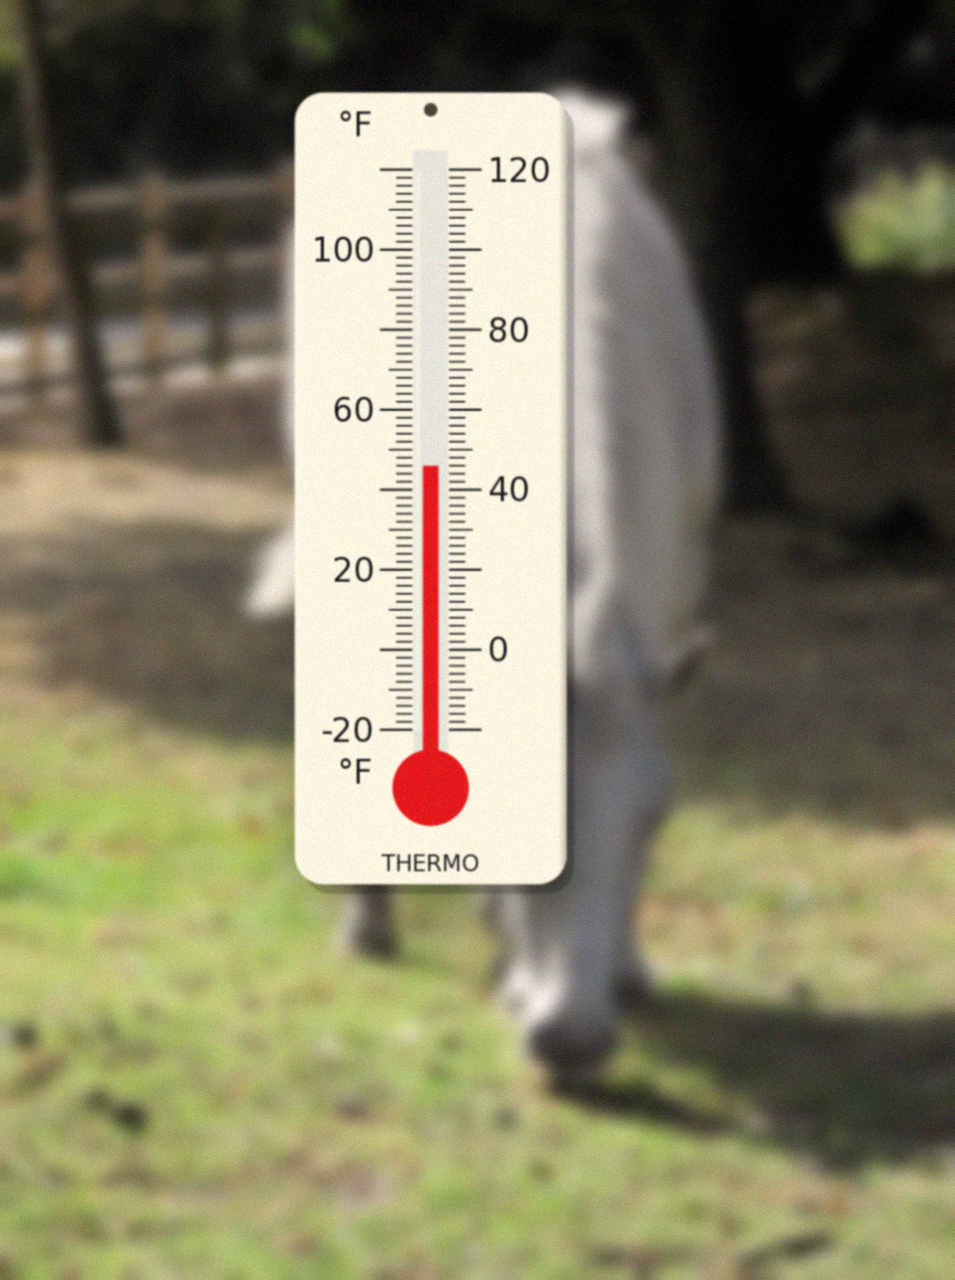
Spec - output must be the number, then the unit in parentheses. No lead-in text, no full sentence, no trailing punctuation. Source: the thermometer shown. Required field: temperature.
46 (°F)
